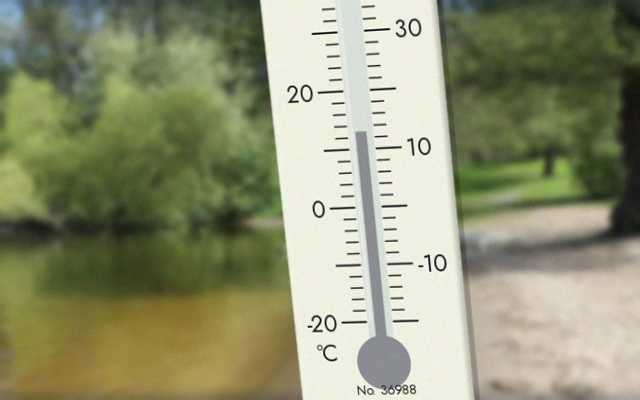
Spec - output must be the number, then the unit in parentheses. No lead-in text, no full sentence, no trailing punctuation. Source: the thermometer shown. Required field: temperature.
13 (°C)
